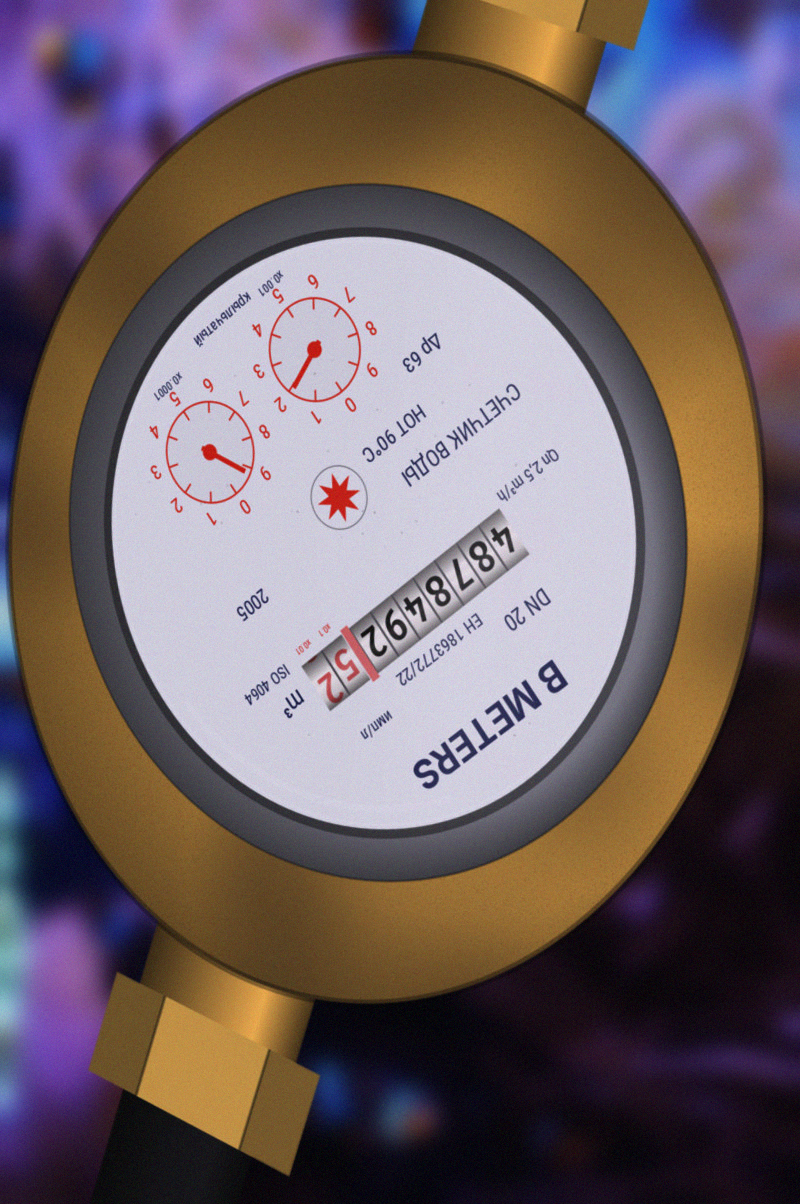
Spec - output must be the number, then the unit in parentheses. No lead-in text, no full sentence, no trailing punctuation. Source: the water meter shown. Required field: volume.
4878492.5219 (m³)
